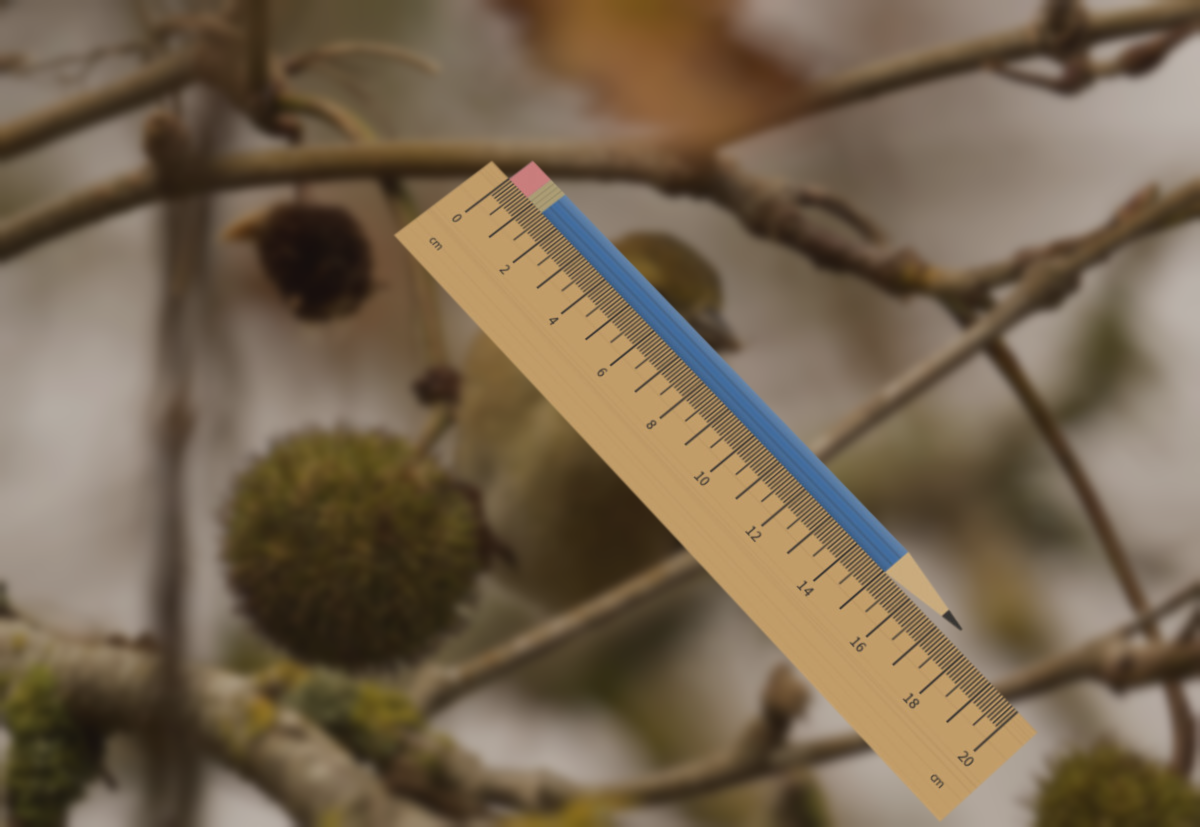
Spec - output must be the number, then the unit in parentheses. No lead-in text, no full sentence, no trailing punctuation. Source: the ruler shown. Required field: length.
17.5 (cm)
